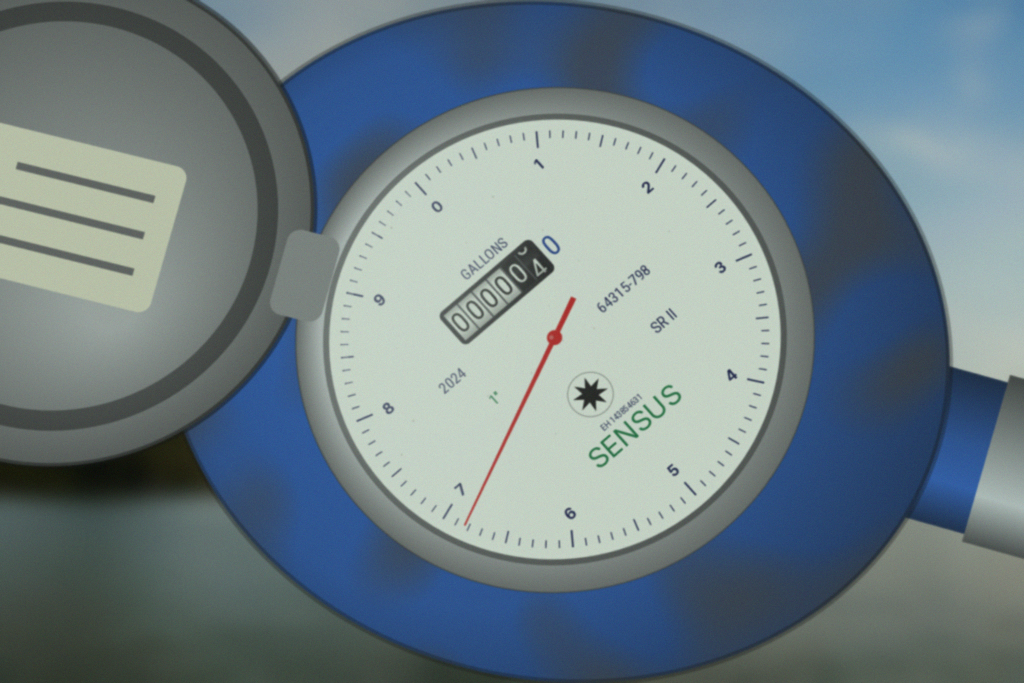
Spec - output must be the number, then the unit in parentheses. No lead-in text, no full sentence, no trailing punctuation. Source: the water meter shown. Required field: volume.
36.8 (gal)
